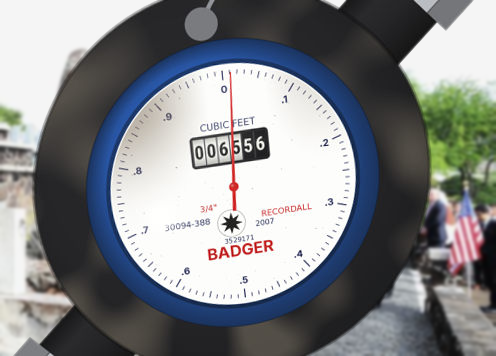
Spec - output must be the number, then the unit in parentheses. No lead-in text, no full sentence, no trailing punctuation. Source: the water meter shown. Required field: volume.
6556.01 (ft³)
